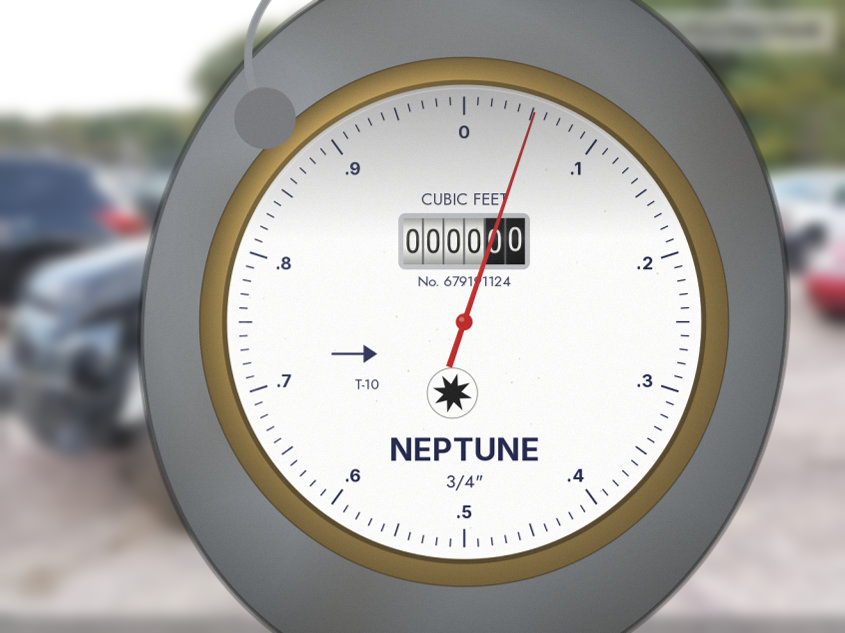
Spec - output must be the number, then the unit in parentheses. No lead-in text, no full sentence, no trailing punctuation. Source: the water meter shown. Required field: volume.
0.05 (ft³)
